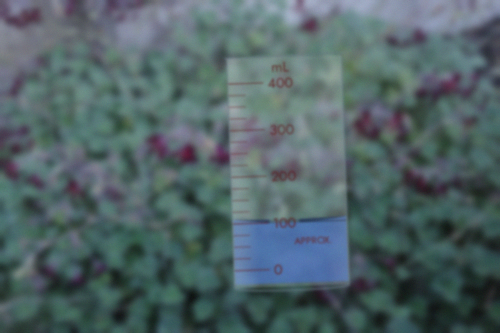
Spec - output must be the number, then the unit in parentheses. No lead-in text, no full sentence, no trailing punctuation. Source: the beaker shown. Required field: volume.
100 (mL)
